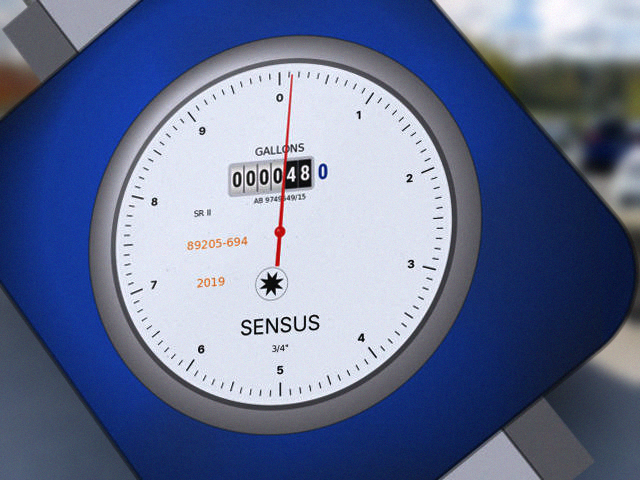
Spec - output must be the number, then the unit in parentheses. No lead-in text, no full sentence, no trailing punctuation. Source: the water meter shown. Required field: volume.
480.1 (gal)
